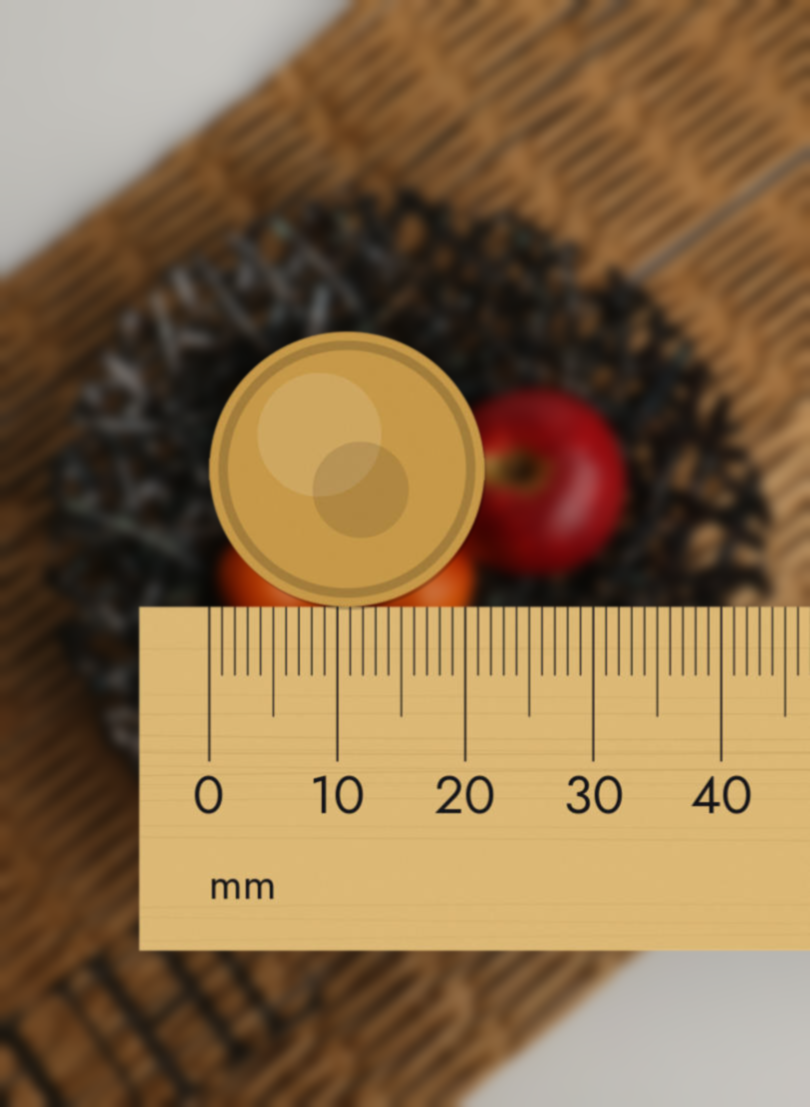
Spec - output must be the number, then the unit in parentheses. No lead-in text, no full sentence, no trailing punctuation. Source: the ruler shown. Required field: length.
21.5 (mm)
